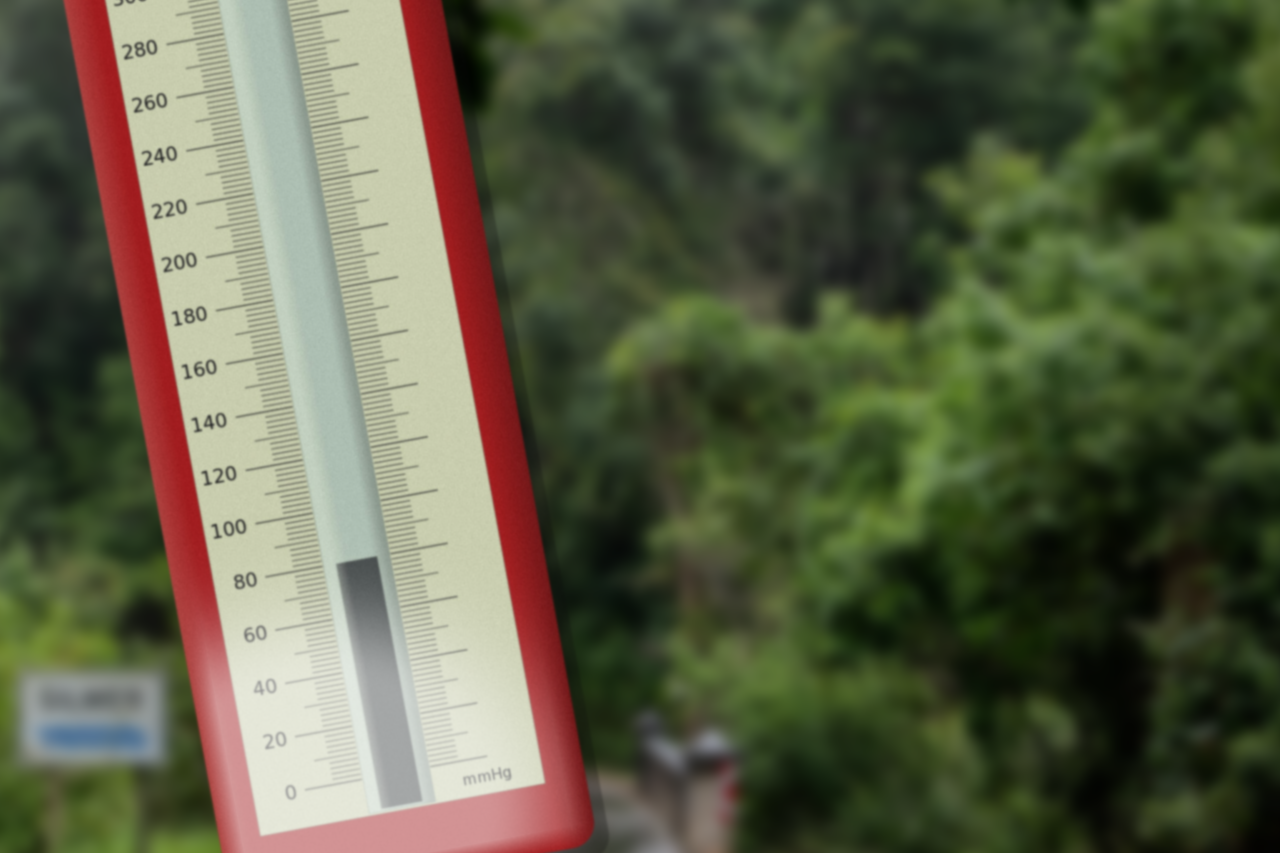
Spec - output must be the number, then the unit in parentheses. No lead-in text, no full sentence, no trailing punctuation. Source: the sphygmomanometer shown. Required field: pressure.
80 (mmHg)
